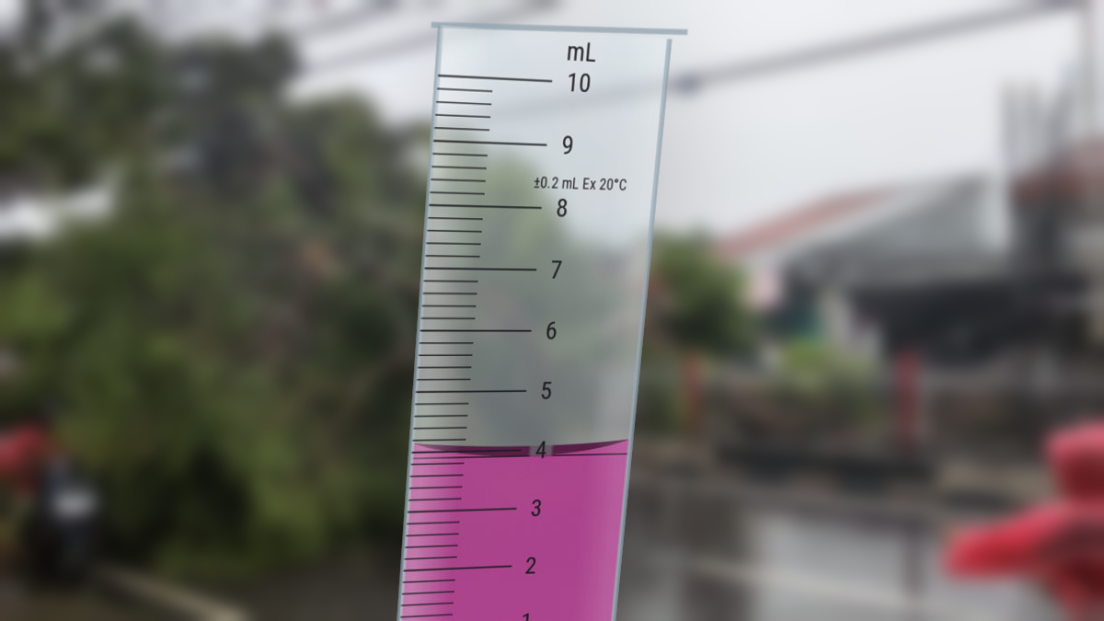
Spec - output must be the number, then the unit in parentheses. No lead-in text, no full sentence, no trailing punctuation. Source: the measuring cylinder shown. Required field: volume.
3.9 (mL)
